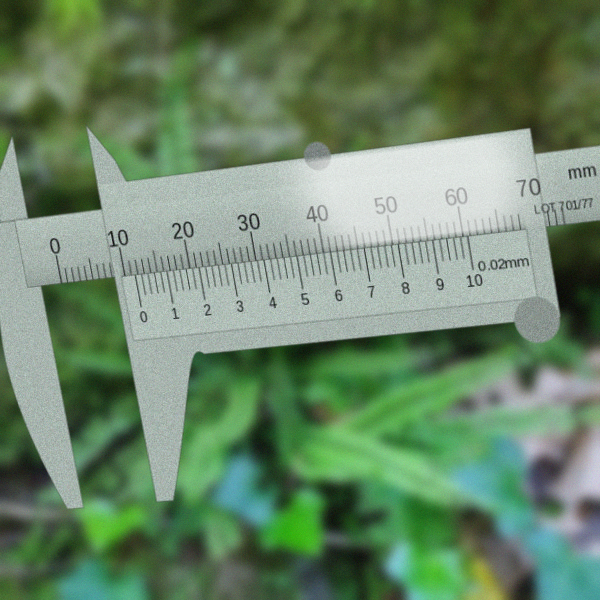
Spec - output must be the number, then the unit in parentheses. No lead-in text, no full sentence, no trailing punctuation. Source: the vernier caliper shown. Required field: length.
11.6 (mm)
